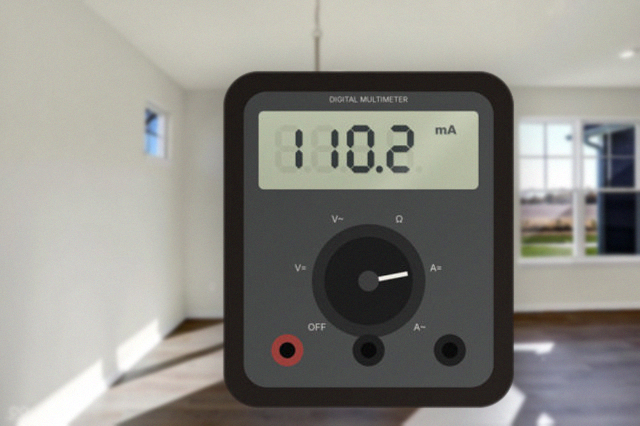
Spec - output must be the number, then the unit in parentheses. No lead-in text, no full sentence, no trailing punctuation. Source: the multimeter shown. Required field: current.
110.2 (mA)
